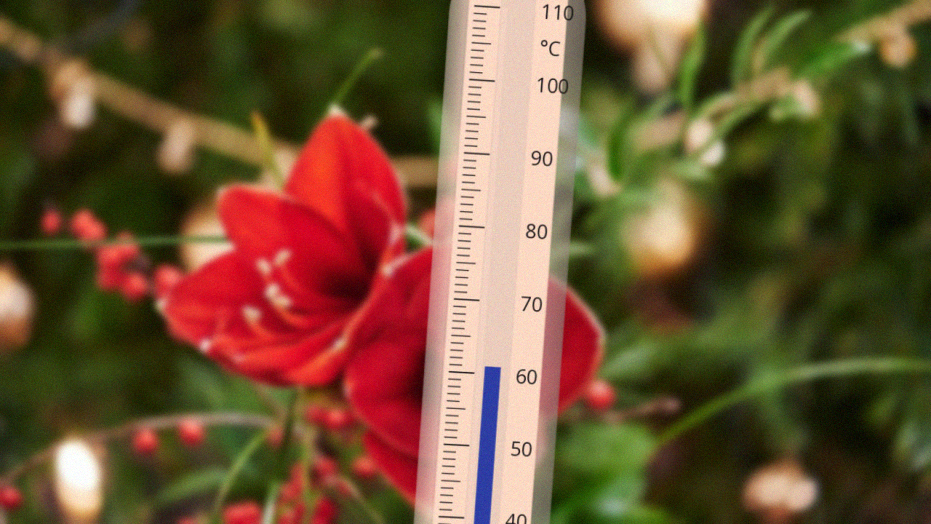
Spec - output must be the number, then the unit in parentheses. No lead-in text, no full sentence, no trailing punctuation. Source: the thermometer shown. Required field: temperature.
61 (°C)
